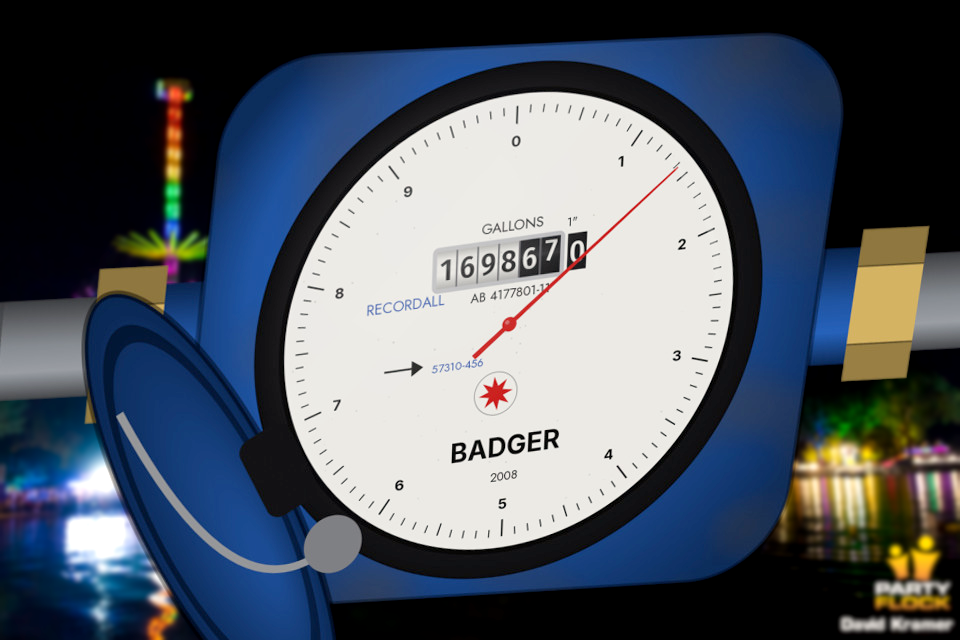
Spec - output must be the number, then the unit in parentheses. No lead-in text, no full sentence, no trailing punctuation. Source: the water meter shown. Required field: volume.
1698671.4 (gal)
